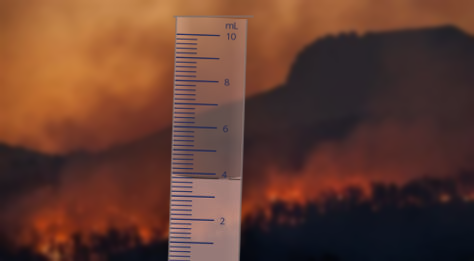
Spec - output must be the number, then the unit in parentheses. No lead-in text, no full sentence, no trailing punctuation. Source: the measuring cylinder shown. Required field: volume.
3.8 (mL)
